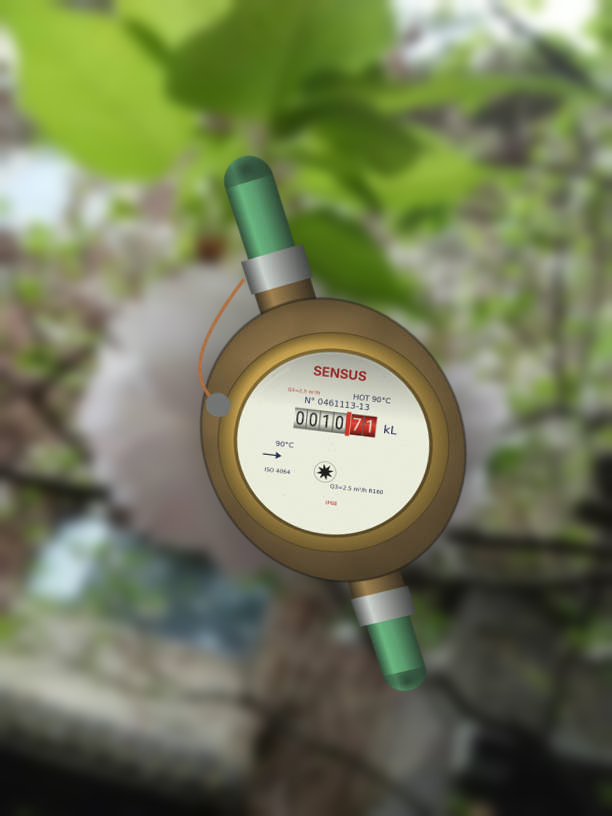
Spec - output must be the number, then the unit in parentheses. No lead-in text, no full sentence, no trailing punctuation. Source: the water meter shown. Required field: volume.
10.71 (kL)
